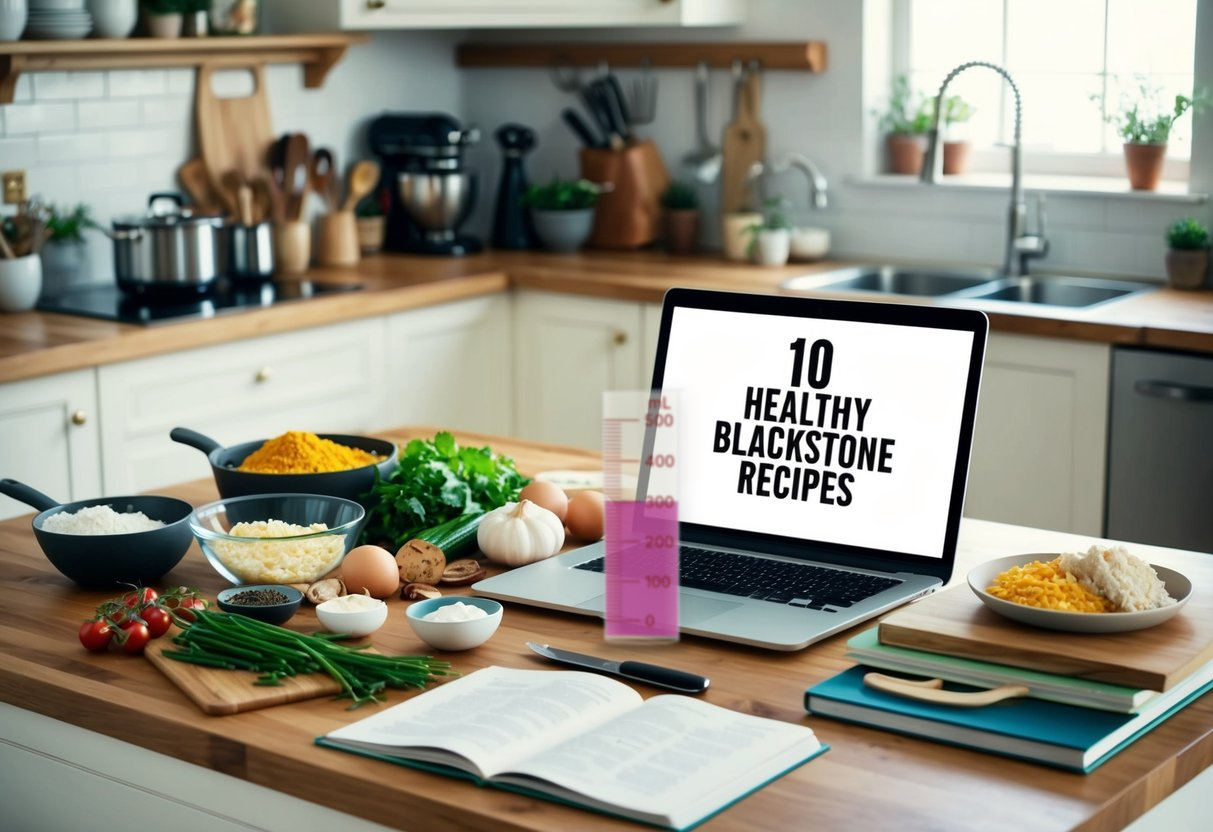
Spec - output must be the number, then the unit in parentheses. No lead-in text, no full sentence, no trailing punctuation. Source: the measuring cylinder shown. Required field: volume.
300 (mL)
